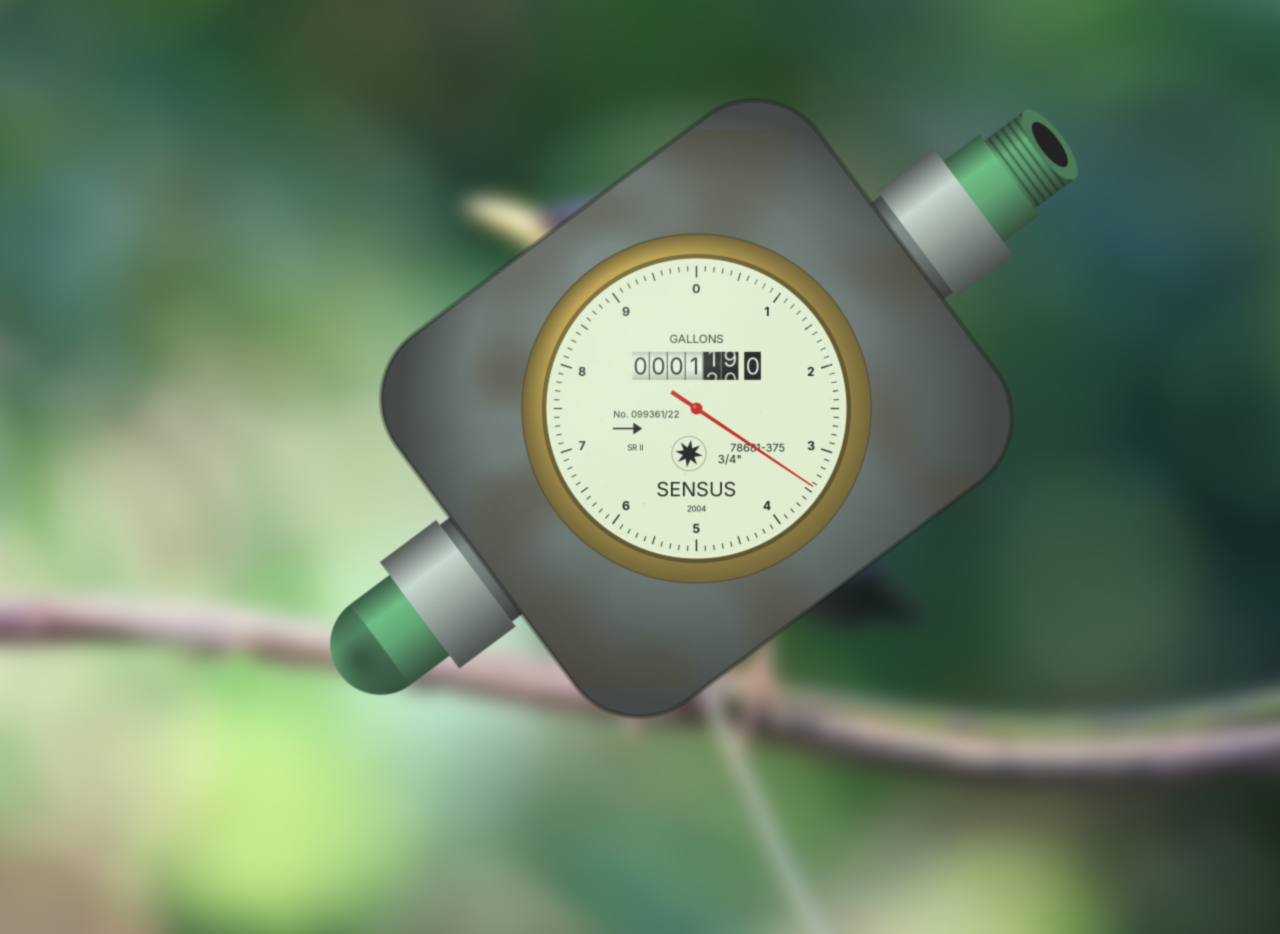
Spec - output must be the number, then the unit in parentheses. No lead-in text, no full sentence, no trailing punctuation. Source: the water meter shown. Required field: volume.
1193.4 (gal)
